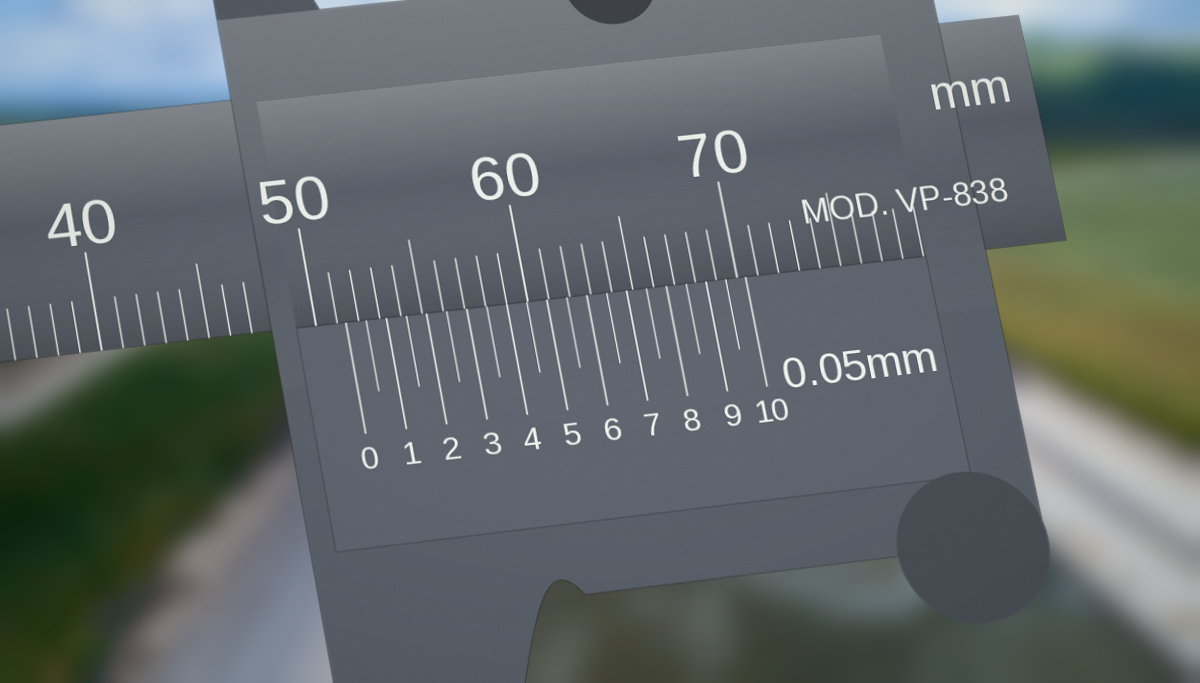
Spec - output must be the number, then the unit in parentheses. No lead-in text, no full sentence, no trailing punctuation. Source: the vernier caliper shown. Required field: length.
51.4 (mm)
